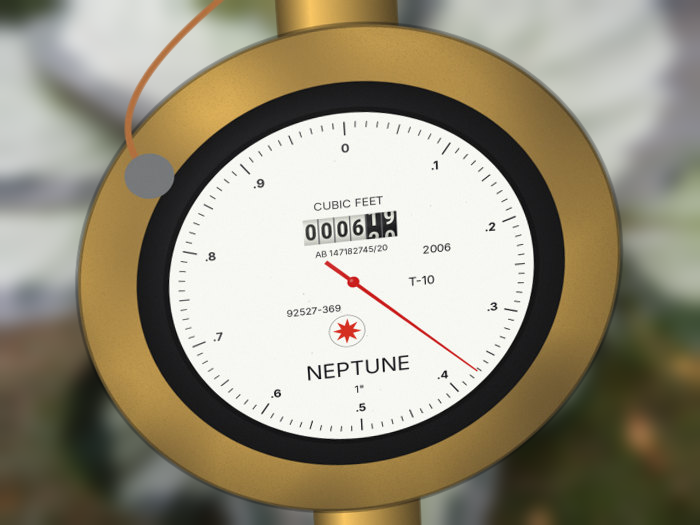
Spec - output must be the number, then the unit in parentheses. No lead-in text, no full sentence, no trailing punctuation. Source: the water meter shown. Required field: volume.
619.37 (ft³)
